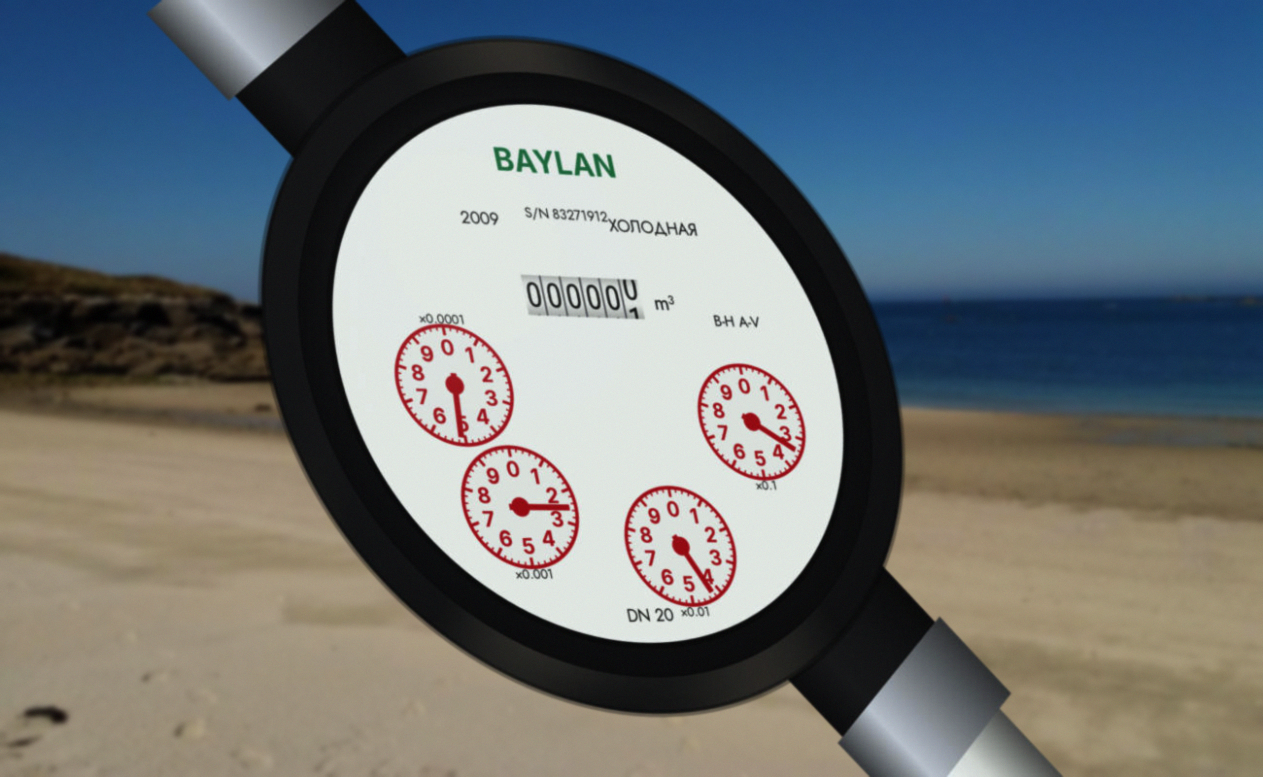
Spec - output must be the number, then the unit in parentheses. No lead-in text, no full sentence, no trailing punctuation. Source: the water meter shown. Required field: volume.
0.3425 (m³)
